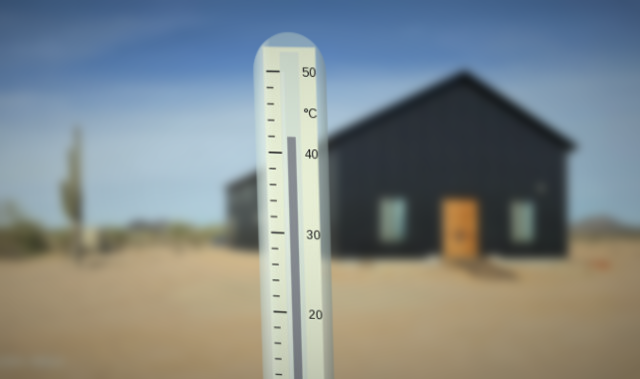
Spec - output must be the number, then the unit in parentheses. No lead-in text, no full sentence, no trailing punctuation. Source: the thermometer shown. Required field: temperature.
42 (°C)
